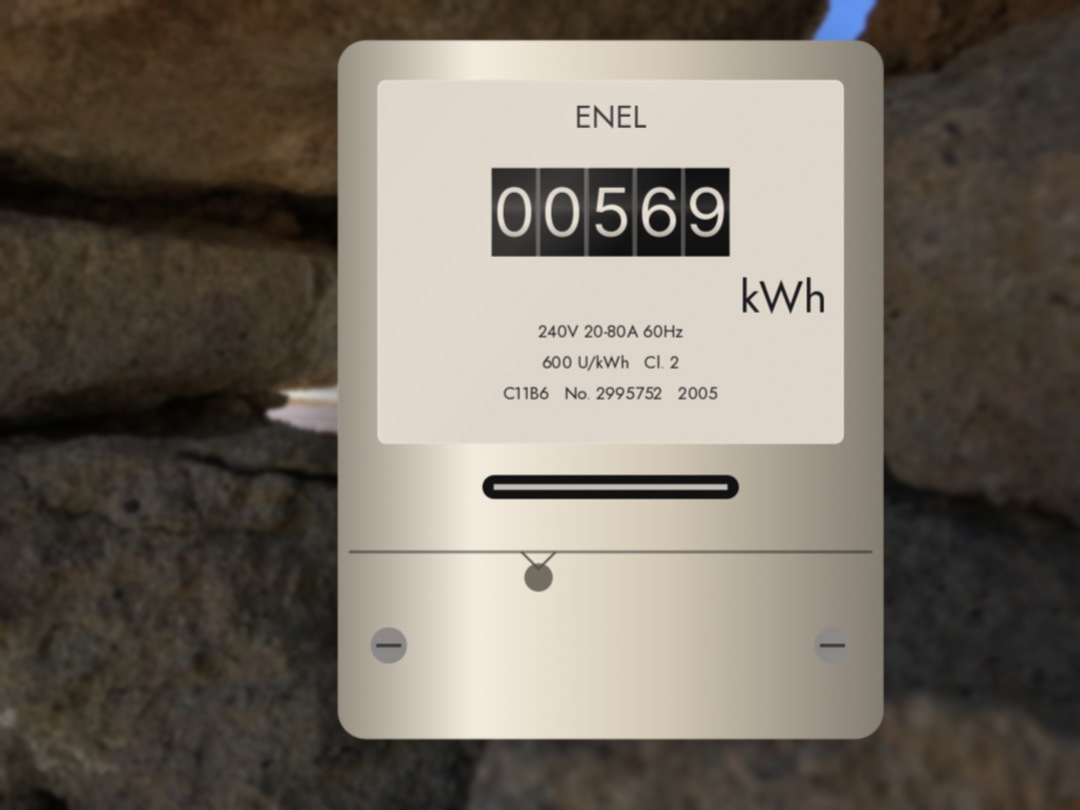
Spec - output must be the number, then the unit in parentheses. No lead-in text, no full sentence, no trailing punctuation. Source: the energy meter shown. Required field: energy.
569 (kWh)
